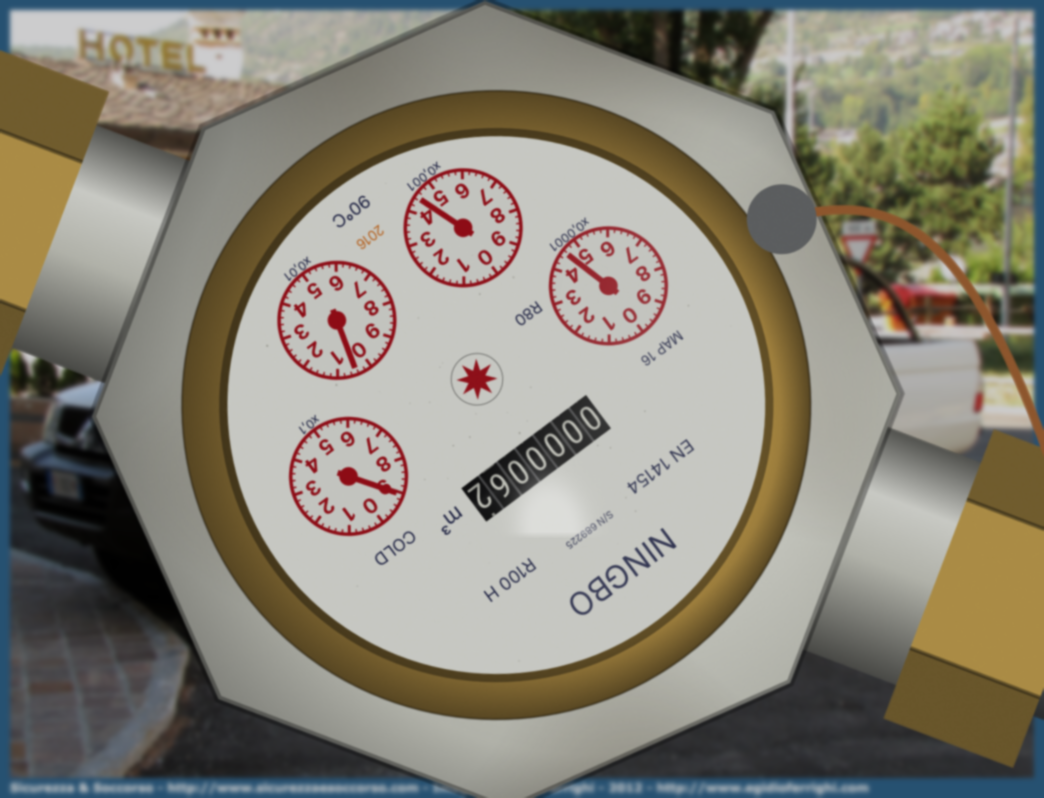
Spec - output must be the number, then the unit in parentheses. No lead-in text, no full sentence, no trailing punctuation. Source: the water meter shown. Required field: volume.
61.9044 (m³)
